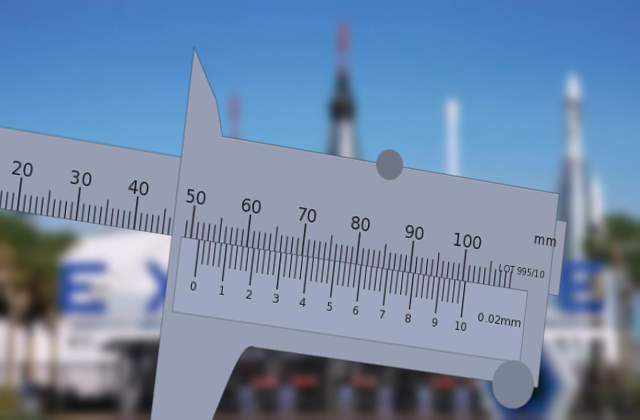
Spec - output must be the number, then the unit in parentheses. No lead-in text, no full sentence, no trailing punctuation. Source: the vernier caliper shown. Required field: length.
51.5 (mm)
